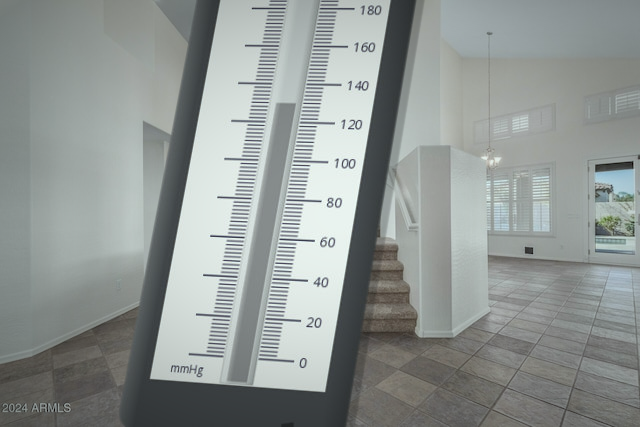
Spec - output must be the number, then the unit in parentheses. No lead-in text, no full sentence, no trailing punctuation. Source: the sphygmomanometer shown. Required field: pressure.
130 (mmHg)
